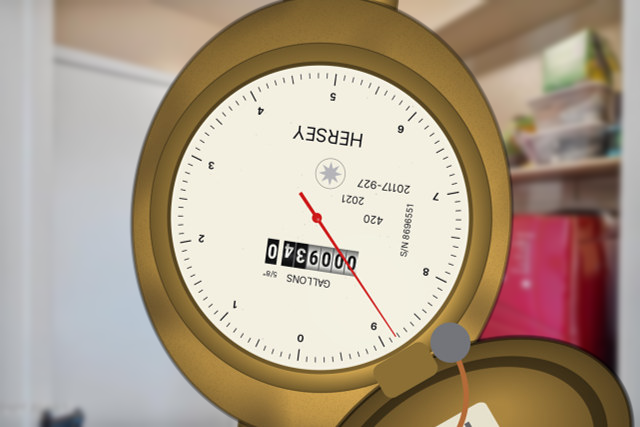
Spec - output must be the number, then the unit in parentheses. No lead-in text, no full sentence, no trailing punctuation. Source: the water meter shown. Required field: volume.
9338.8 (gal)
